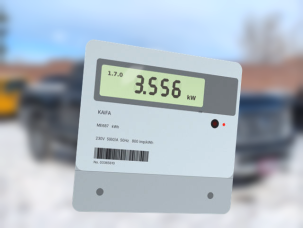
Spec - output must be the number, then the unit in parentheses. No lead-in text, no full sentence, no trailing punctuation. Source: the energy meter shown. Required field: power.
3.556 (kW)
